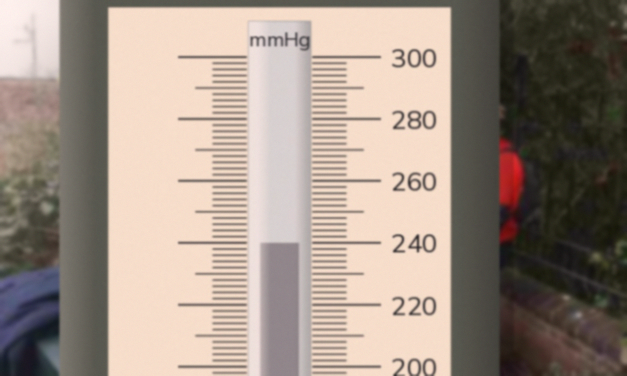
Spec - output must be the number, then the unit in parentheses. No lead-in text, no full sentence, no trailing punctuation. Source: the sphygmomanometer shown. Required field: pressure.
240 (mmHg)
